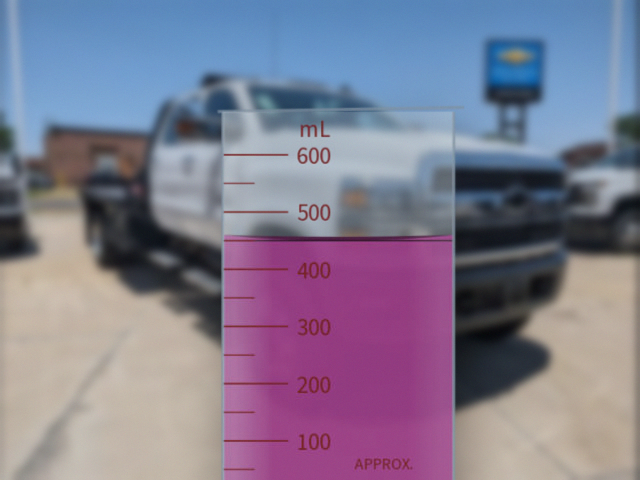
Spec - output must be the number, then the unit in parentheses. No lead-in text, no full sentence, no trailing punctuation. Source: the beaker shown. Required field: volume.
450 (mL)
